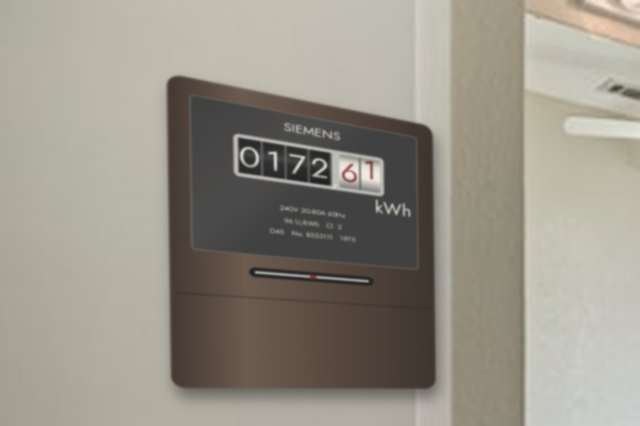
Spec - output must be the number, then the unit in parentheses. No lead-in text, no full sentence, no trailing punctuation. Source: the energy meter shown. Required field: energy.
172.61 (kWh)
